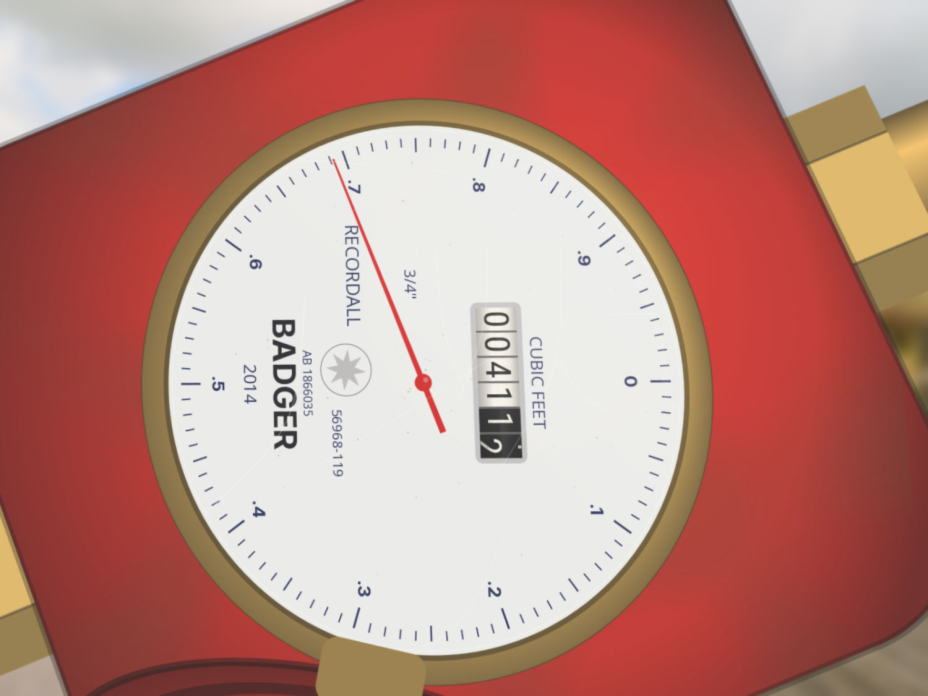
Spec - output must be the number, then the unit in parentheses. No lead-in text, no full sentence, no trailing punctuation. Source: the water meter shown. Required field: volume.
4111.69 (ft³)
